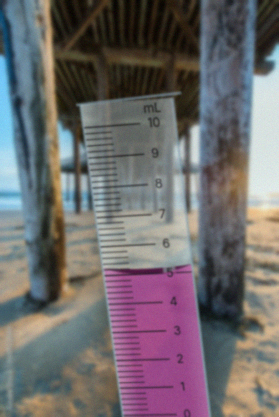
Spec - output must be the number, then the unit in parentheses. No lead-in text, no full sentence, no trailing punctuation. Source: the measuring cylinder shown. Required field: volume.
5 (mL)
